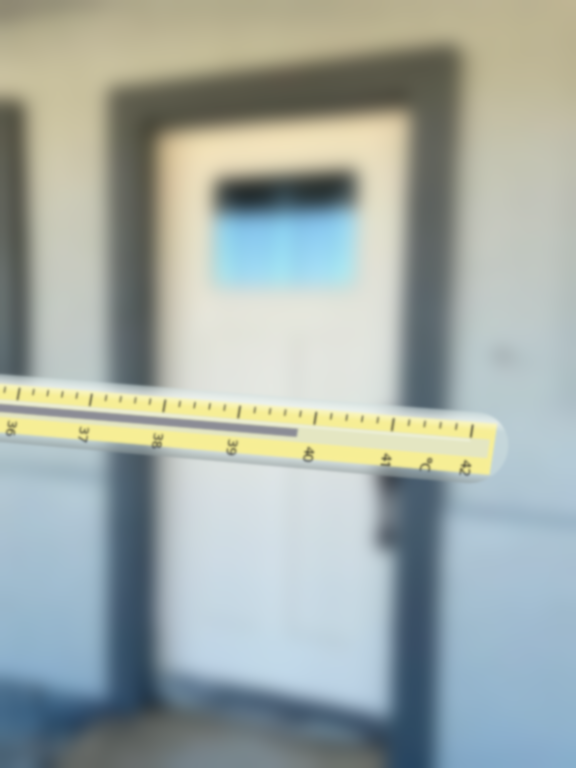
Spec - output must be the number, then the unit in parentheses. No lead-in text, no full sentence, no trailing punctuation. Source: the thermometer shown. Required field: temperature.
39.8 (°C)
